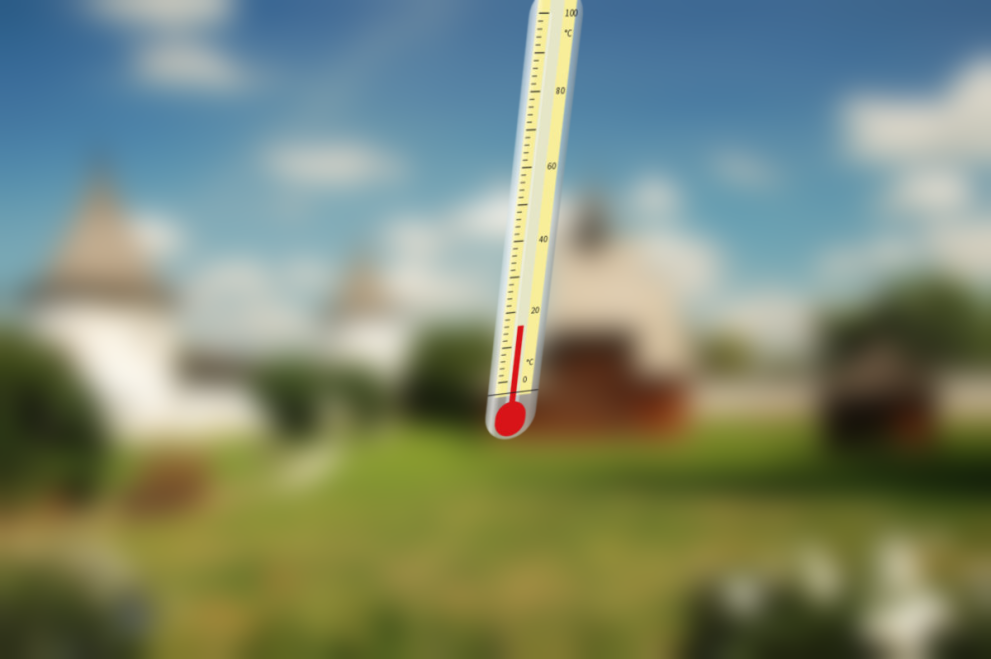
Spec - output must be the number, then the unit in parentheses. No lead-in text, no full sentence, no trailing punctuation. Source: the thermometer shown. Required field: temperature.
16 (°C)
